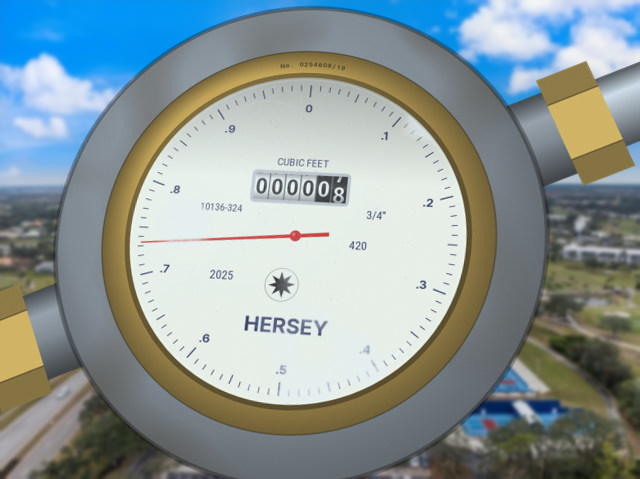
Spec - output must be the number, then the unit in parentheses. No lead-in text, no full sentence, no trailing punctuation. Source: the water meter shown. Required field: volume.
7.73 (ft³)
